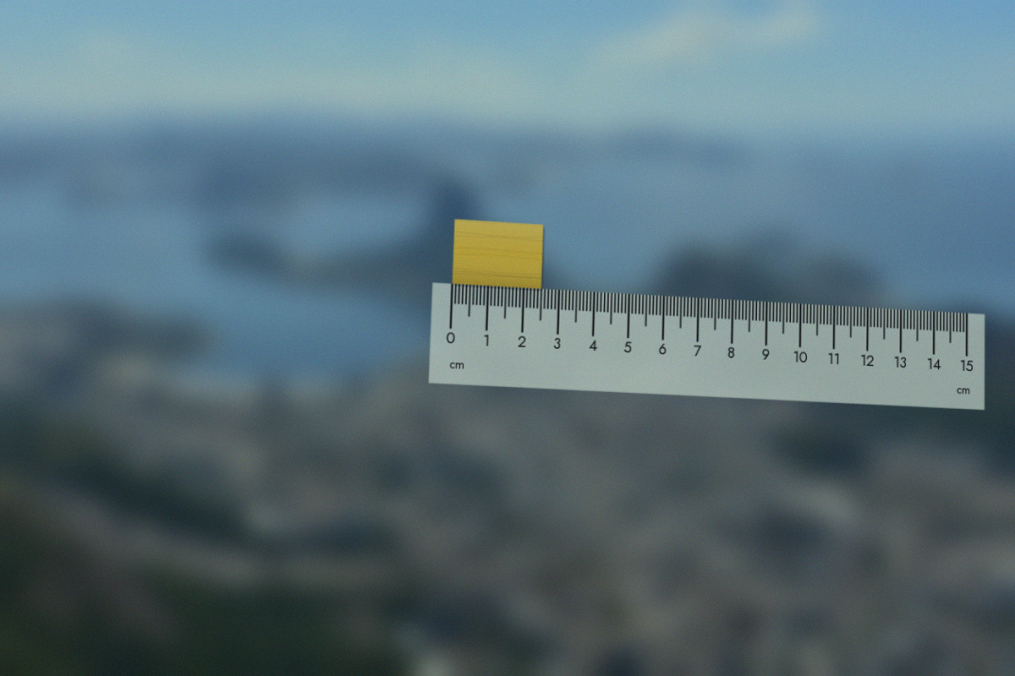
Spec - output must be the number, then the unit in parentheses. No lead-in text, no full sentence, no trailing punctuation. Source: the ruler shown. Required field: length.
2.5 (cm)
